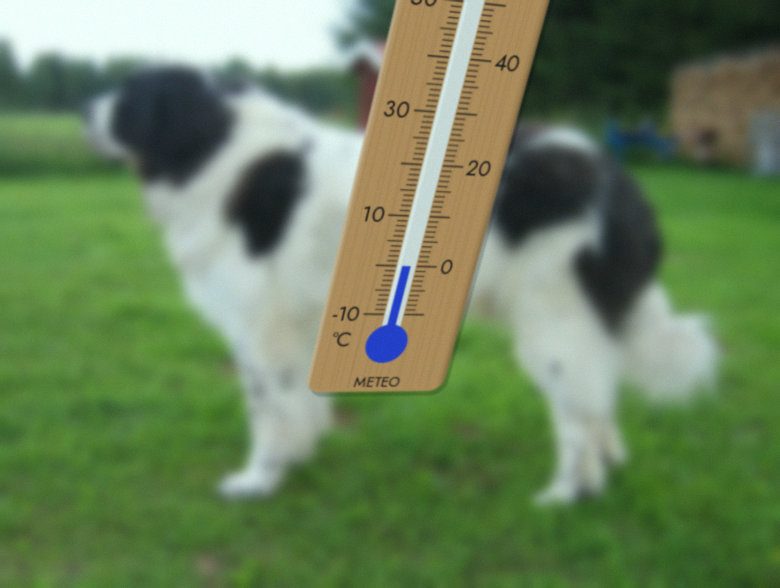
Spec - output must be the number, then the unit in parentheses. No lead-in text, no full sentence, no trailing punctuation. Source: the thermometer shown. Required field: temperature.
0 (°C)
